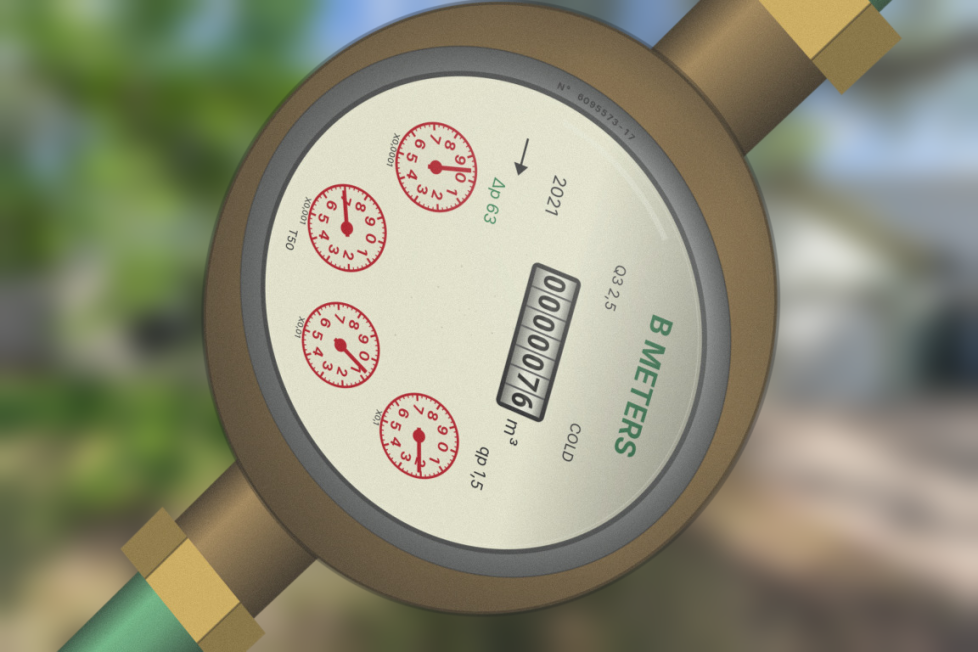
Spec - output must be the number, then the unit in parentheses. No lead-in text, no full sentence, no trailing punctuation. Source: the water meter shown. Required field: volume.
76.2069 (m³)
